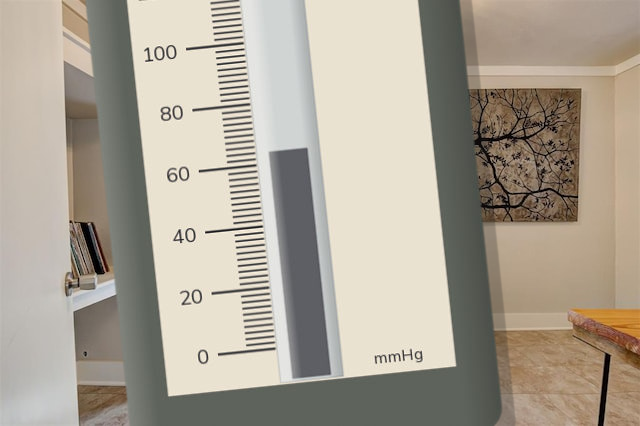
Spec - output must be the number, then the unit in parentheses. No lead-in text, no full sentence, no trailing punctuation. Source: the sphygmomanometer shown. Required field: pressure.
64 (mmHg)
